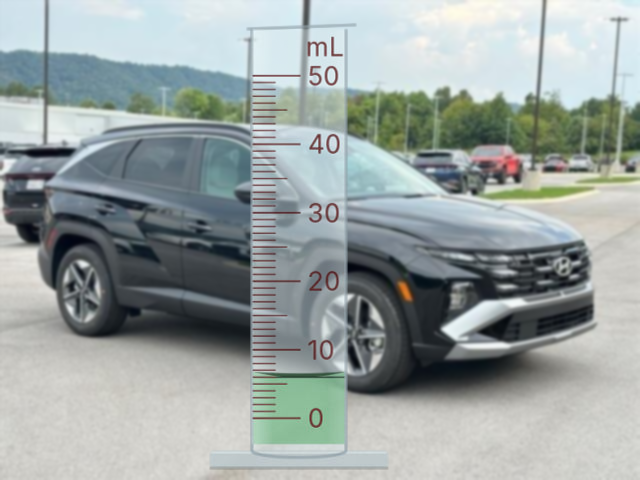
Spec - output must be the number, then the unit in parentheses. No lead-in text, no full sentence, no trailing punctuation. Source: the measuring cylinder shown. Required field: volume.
6 (mL)
